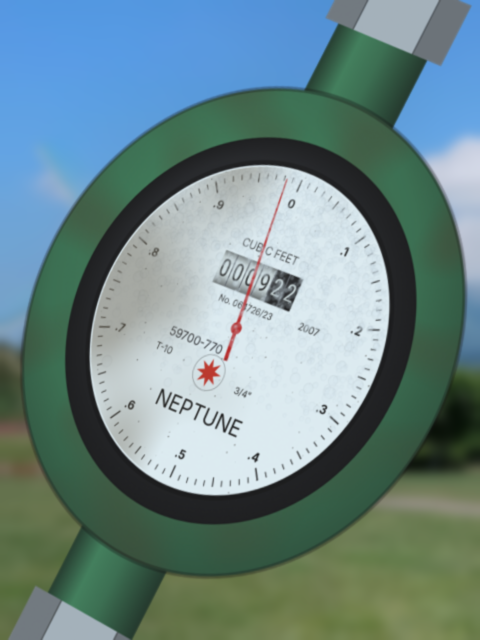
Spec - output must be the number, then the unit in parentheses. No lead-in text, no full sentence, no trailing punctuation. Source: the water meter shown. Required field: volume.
921.98 (ft³)
